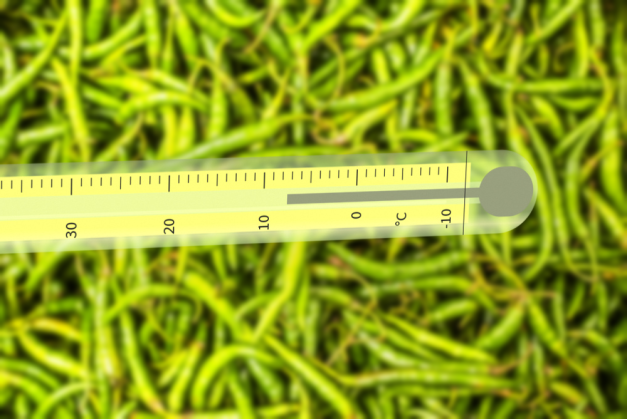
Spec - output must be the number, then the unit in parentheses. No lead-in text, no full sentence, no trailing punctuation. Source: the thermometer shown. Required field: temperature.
7.5 (°C)
